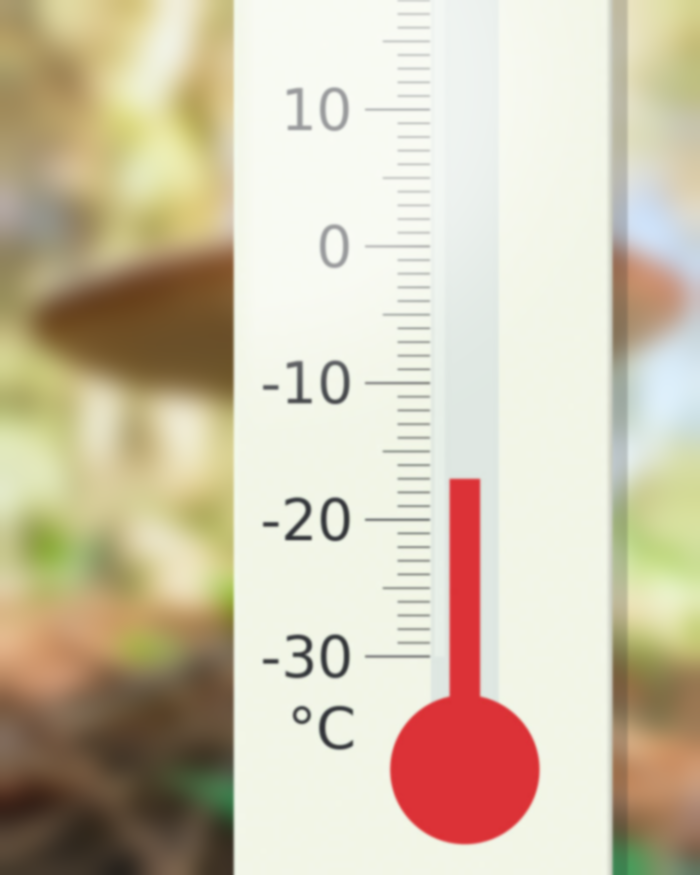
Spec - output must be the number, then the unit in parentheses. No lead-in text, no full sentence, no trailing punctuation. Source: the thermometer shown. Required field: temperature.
-17 (°C)
